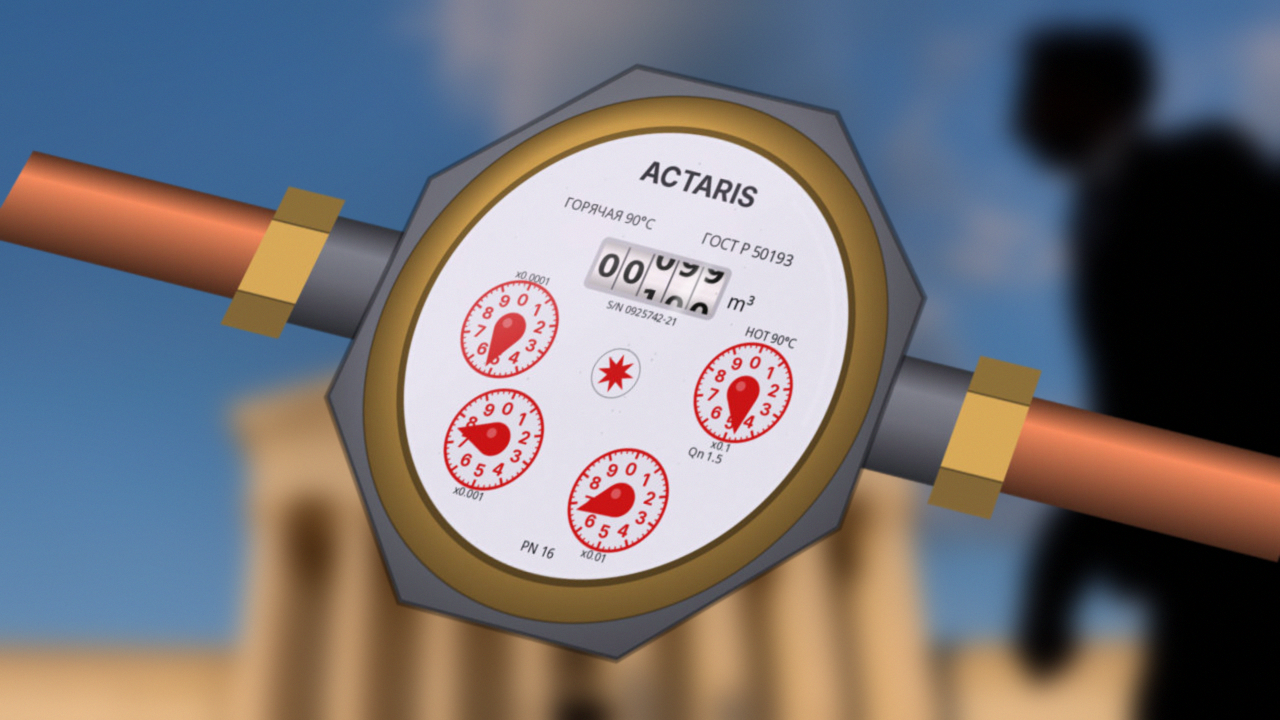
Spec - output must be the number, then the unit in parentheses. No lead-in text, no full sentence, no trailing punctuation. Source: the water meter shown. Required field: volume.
99.4675 (m³)
